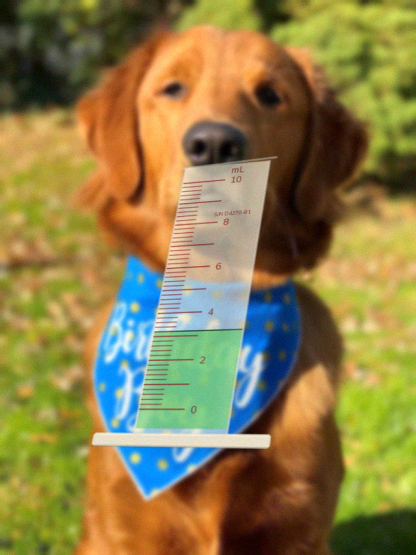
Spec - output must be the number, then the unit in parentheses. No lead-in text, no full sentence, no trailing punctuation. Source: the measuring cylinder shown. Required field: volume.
3.2 (mL)
